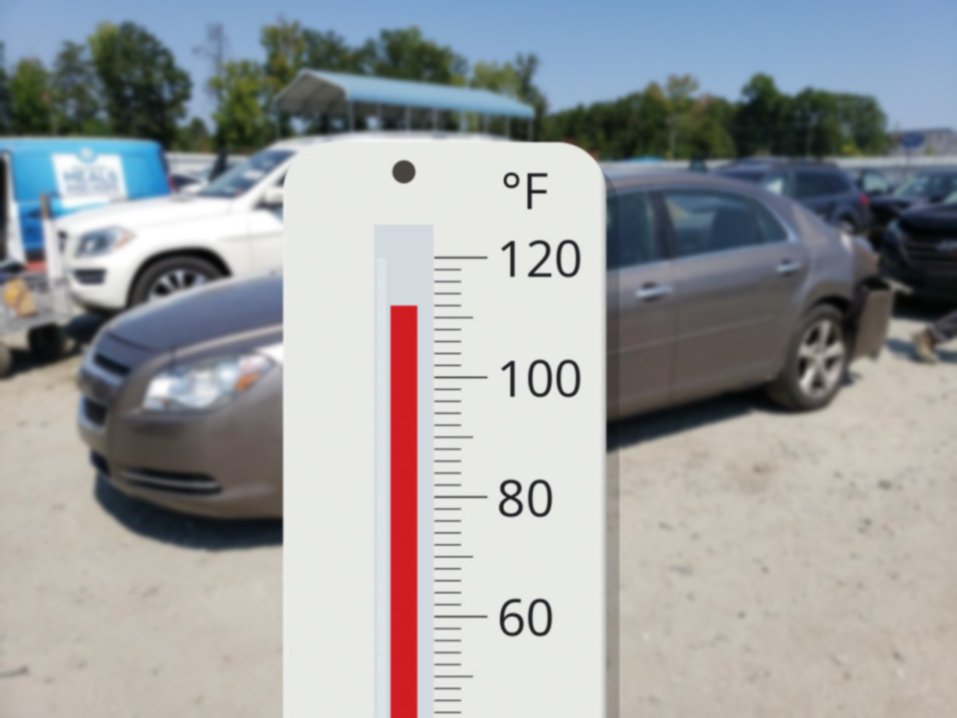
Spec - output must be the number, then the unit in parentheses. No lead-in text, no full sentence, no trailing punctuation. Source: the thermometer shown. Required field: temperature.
112 (°F)
